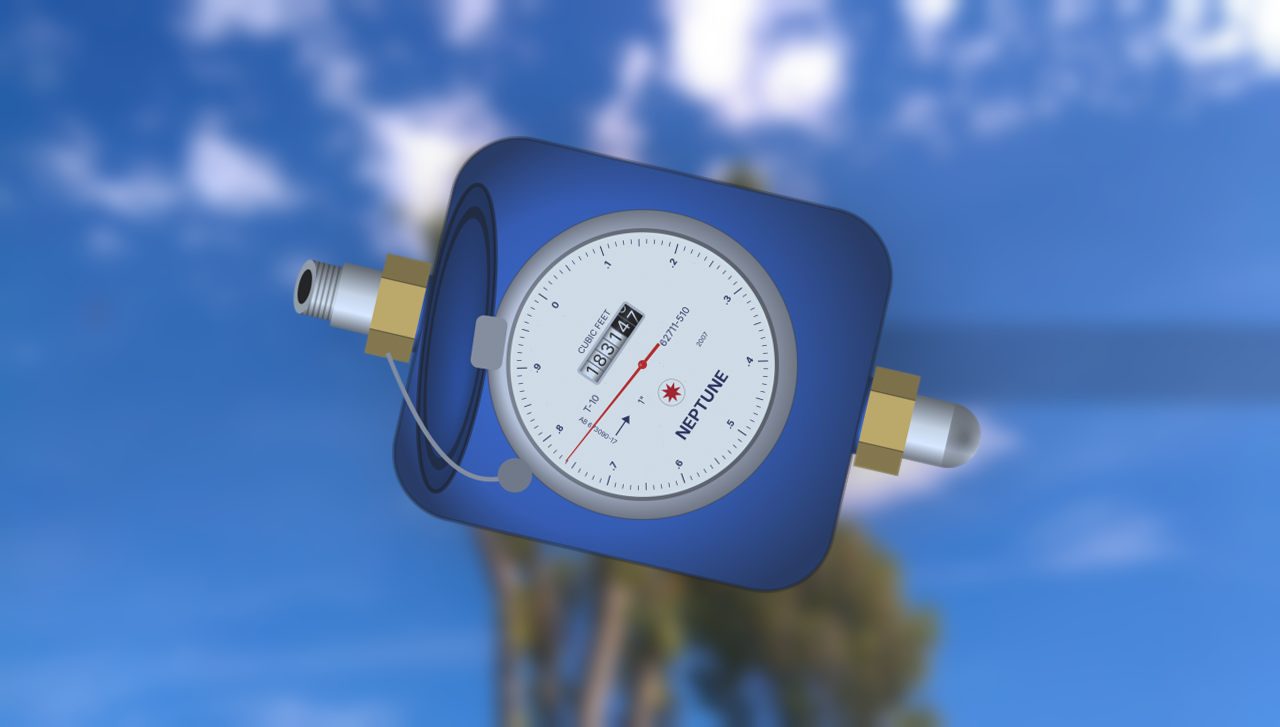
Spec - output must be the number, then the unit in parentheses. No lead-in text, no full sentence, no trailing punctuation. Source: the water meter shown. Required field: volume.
183146.76 (ft³)
